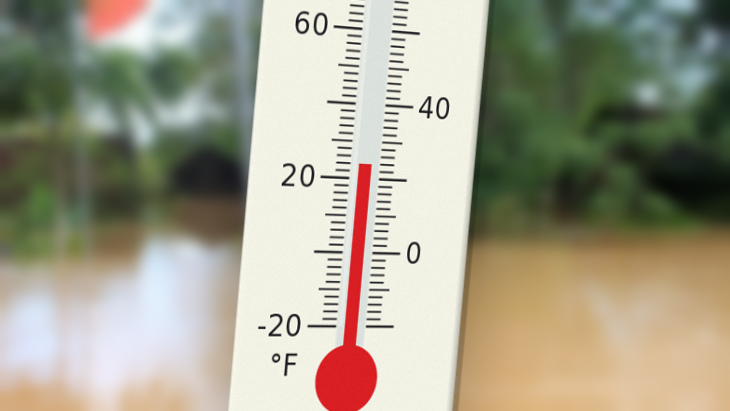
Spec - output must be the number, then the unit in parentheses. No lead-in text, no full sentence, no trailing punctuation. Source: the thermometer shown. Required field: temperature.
24 (°F)
